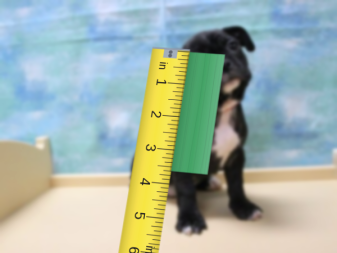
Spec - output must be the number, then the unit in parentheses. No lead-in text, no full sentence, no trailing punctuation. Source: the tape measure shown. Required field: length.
3.625 (in)
